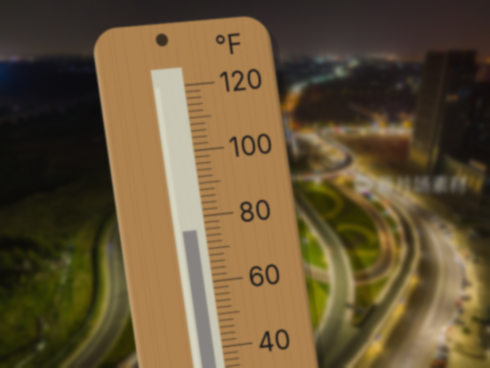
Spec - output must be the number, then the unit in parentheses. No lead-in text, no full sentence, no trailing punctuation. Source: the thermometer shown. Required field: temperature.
76 (°F)
